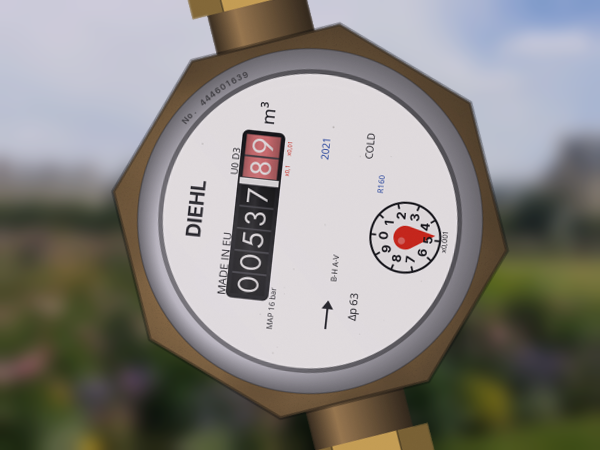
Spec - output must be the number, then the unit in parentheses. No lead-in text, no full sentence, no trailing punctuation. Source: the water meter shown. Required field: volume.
537.894 (m³)
